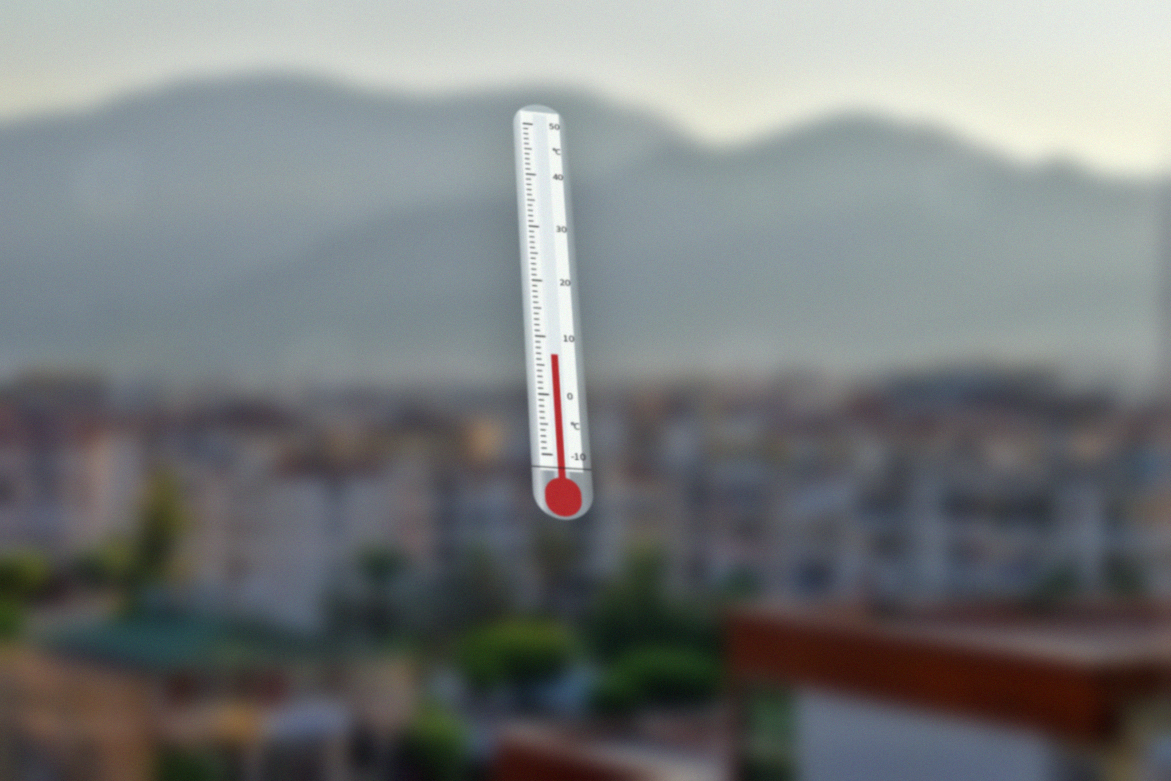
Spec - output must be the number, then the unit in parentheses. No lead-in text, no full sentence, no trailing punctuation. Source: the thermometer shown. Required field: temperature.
7 (°C)
